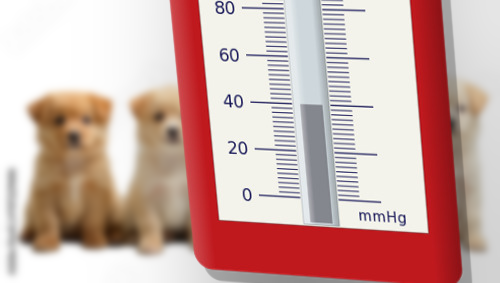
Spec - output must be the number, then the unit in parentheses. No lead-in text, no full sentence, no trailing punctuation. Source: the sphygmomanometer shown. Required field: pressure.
40 (mmHg)
